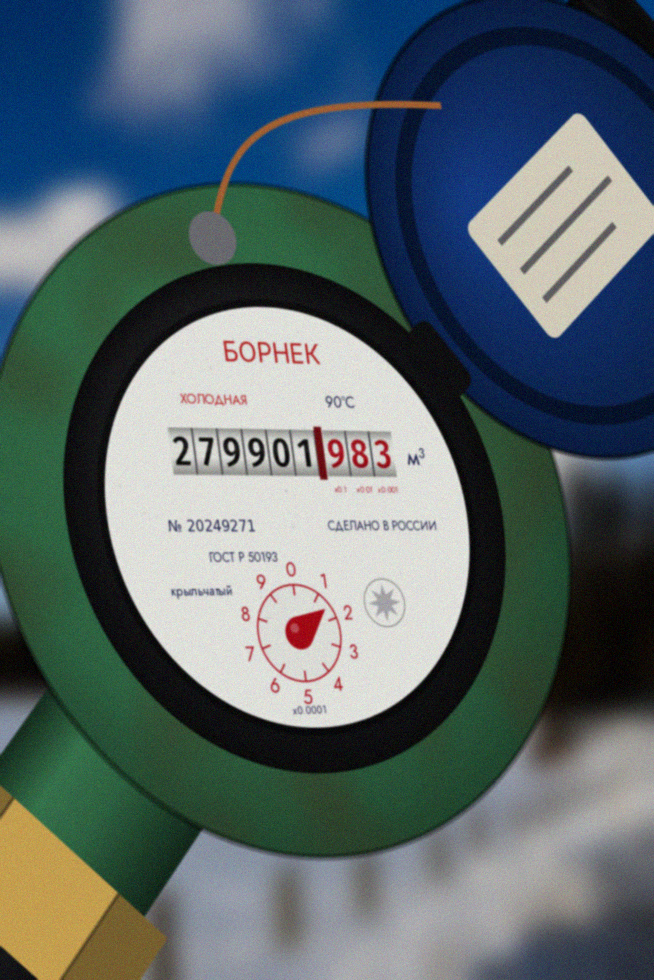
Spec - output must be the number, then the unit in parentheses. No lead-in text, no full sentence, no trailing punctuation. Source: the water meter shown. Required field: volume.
279901.9831 (m³)
